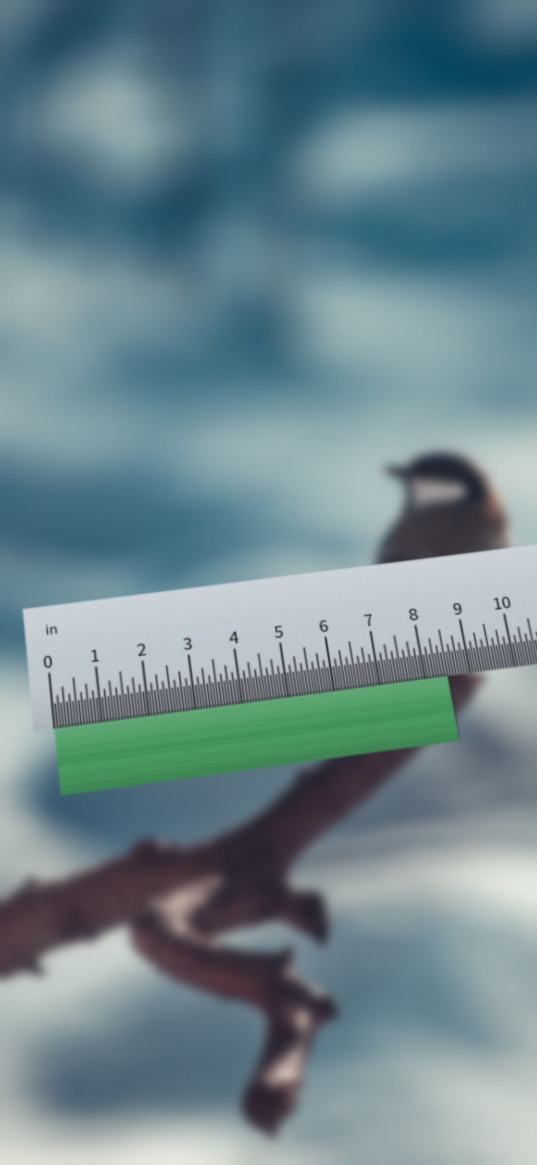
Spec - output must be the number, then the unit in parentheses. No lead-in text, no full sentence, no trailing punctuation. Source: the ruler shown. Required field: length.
8.5 (in)
